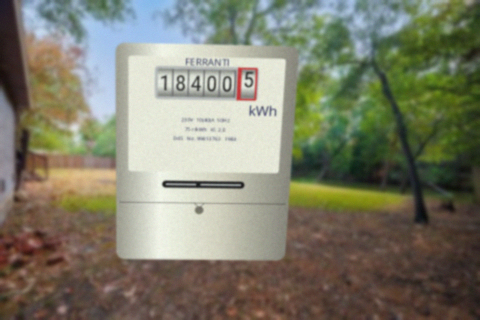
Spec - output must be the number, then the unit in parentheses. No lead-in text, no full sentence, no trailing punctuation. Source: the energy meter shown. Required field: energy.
18400.5 (kWh)
